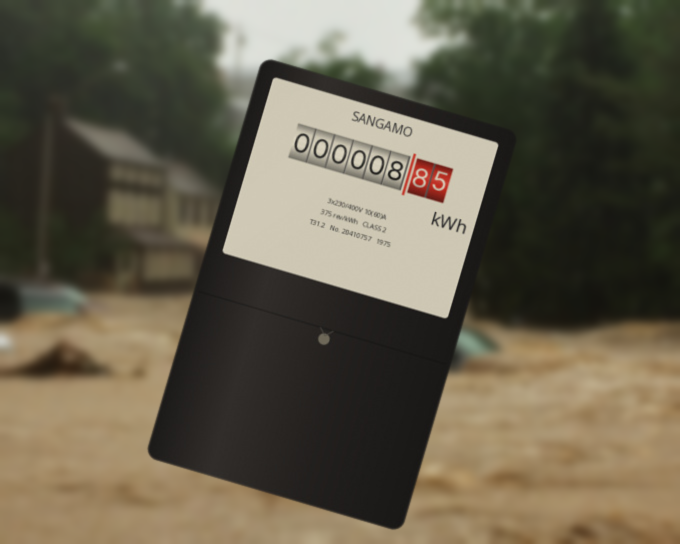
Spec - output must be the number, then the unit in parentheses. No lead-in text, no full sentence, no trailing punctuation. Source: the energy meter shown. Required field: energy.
8.85 (kWh)
